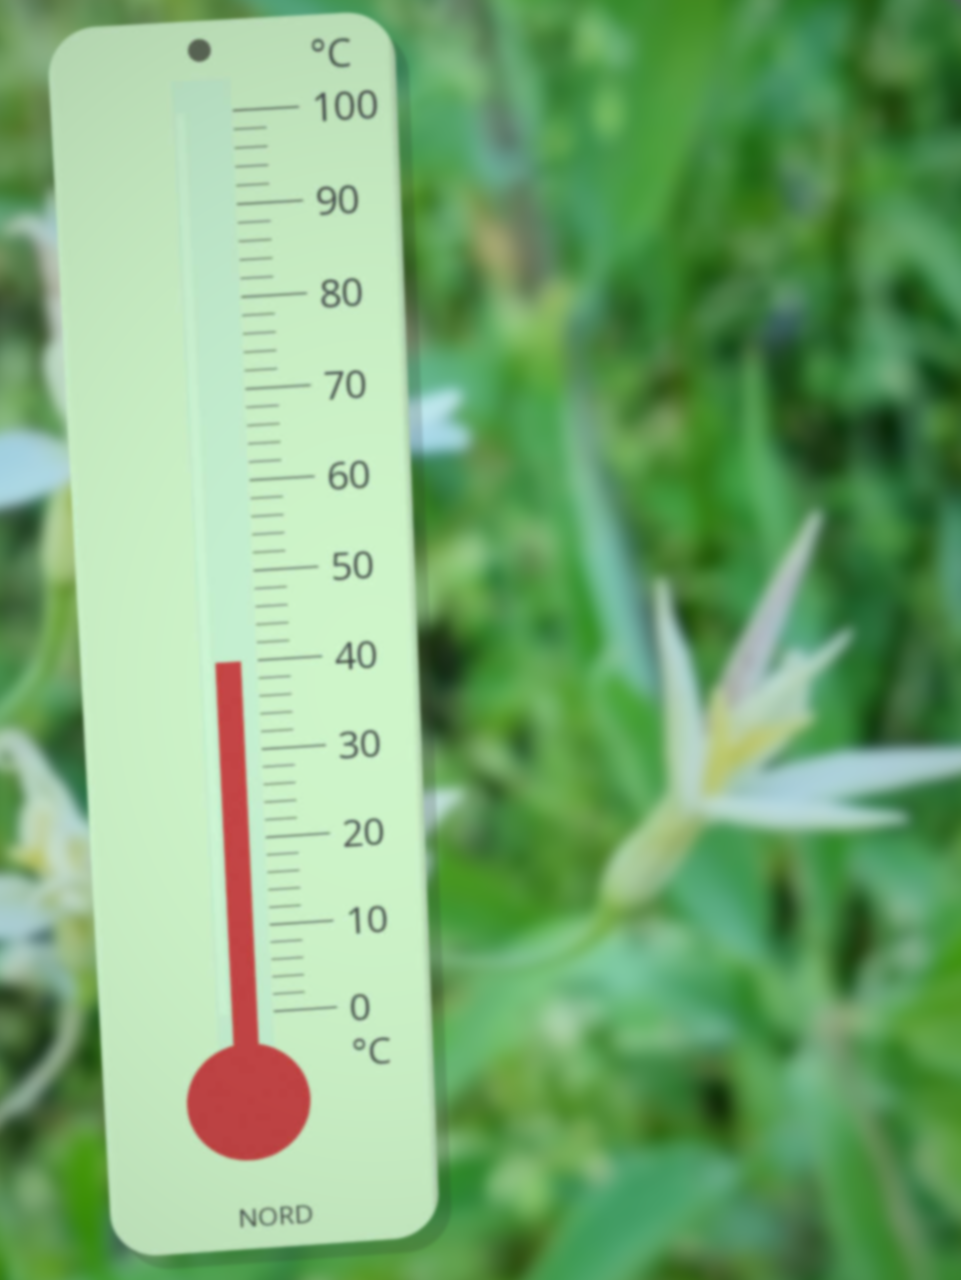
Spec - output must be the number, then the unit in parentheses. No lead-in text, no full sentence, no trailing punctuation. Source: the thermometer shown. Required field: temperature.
40 (°C)
